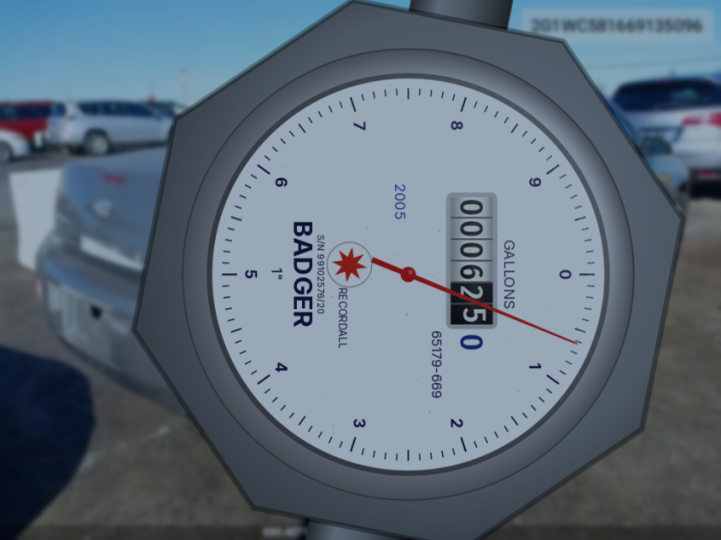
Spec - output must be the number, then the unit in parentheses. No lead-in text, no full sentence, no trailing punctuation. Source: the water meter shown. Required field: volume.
6250.6 (gal)
